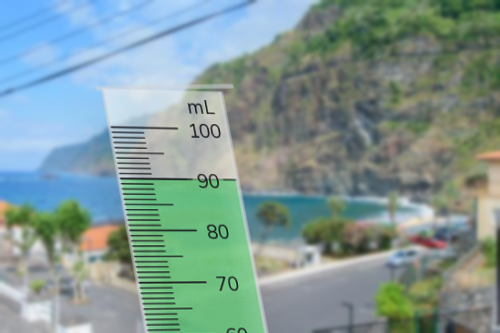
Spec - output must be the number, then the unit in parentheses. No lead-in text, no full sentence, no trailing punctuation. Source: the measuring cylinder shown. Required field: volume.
90 (mL)
